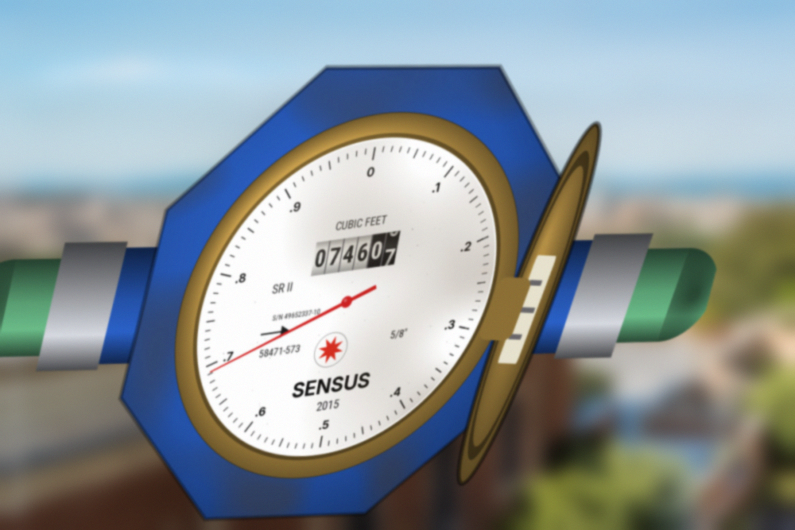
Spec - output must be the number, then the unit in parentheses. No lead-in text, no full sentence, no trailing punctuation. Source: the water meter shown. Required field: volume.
74606.69 (ft³)
